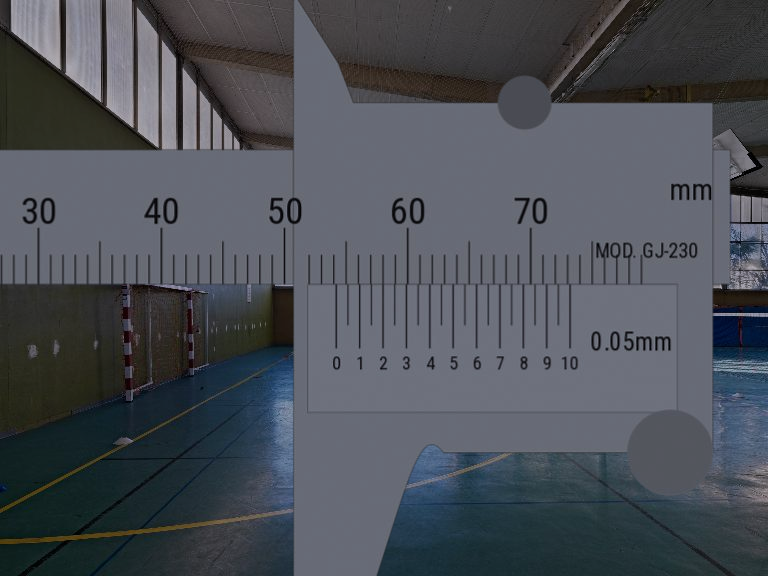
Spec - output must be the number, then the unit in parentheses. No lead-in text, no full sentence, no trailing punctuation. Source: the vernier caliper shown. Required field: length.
54.2 (mm)
